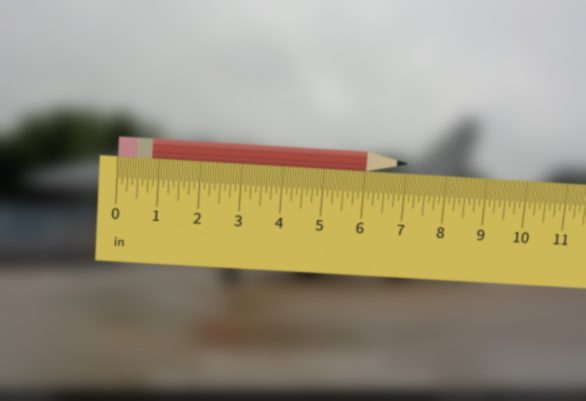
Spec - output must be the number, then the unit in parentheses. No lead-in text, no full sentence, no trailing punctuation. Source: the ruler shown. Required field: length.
7 (in)
